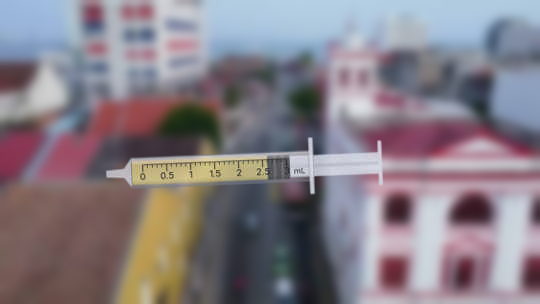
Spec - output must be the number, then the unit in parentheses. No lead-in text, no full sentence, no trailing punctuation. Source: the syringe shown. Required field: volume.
2.6 (mL)
